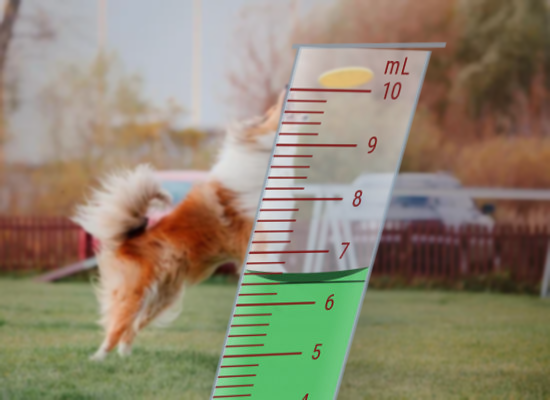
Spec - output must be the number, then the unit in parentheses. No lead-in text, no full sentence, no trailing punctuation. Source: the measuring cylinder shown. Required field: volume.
6.4 (mL)
